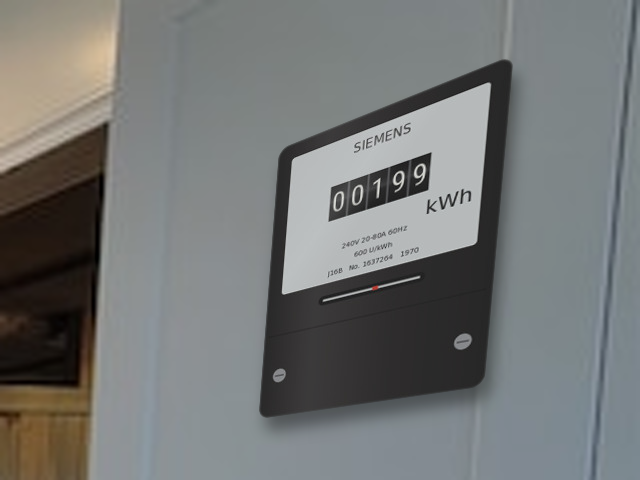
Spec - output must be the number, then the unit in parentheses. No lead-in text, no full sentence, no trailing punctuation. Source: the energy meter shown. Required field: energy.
199 (kWh)
